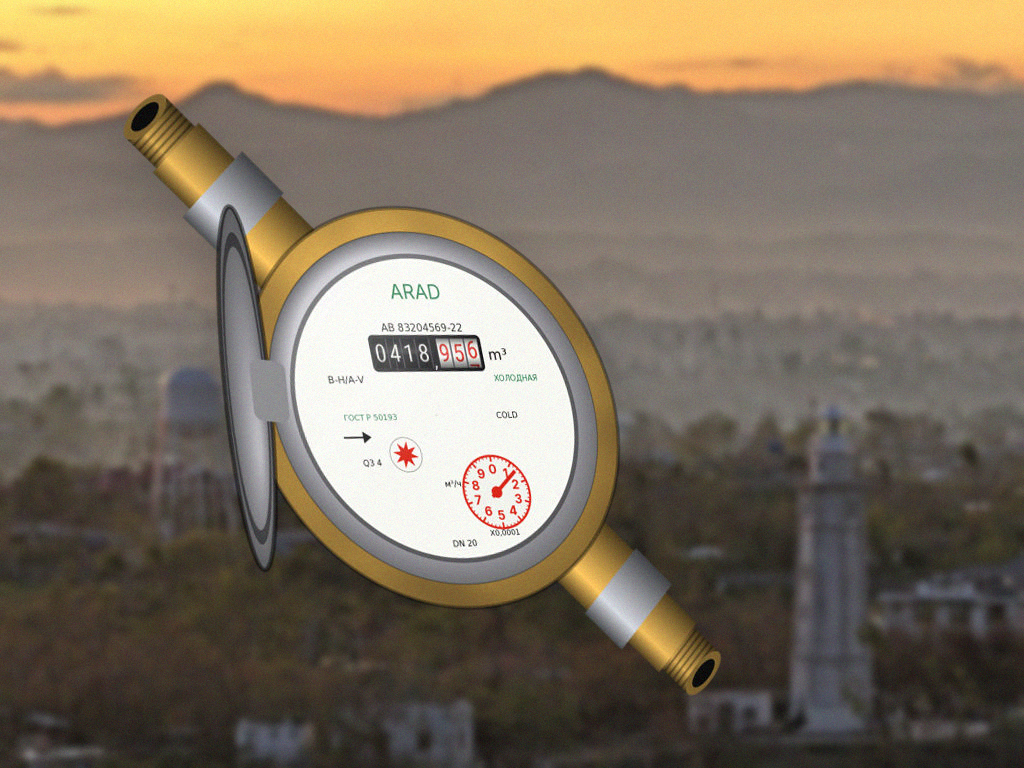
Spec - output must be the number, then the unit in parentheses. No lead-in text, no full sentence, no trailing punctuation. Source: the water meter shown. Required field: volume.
418.9561 (m³)
